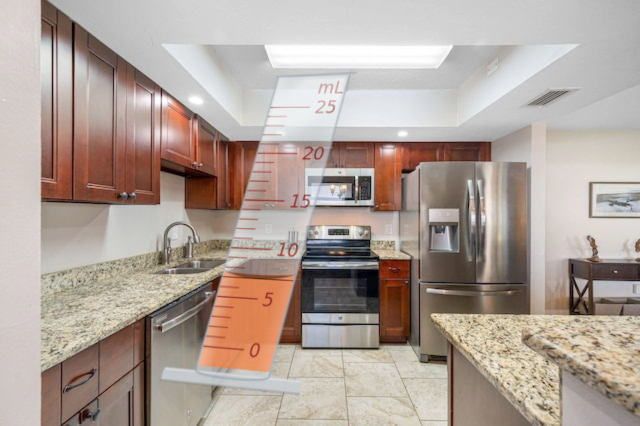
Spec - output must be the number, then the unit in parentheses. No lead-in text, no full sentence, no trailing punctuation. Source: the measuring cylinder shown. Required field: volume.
7 (mL)
